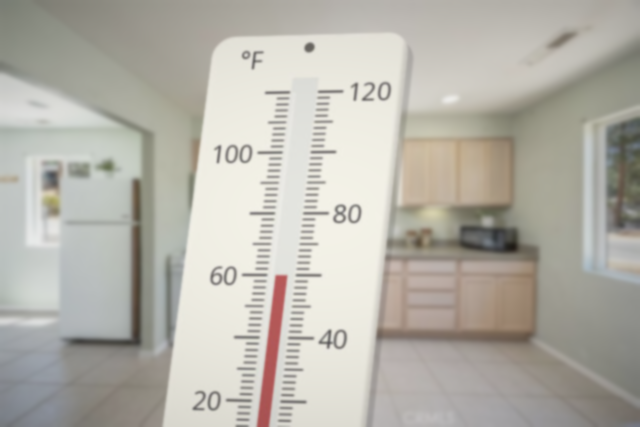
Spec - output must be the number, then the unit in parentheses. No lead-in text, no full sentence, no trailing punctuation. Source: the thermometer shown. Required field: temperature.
60 (°F)
